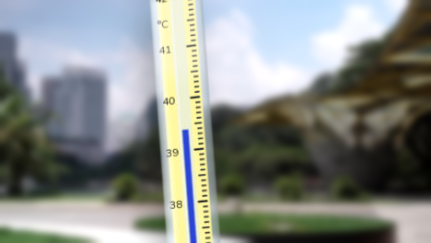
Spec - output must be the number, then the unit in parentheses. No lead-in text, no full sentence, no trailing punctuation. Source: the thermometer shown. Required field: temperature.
39.4 (°C)
